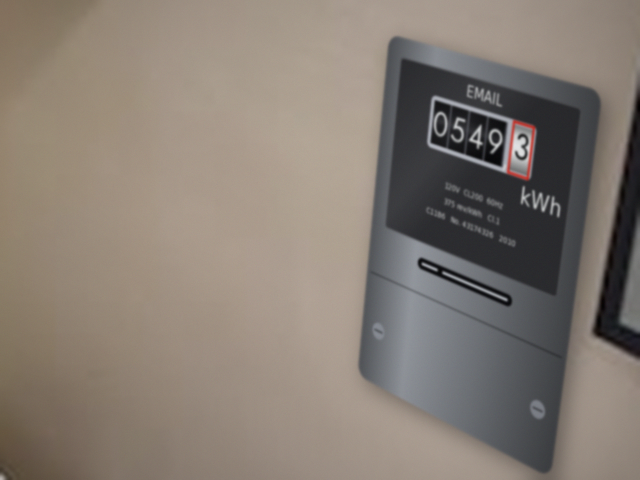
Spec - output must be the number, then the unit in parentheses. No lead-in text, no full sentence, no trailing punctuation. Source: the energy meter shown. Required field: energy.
549.3 (kWh)
